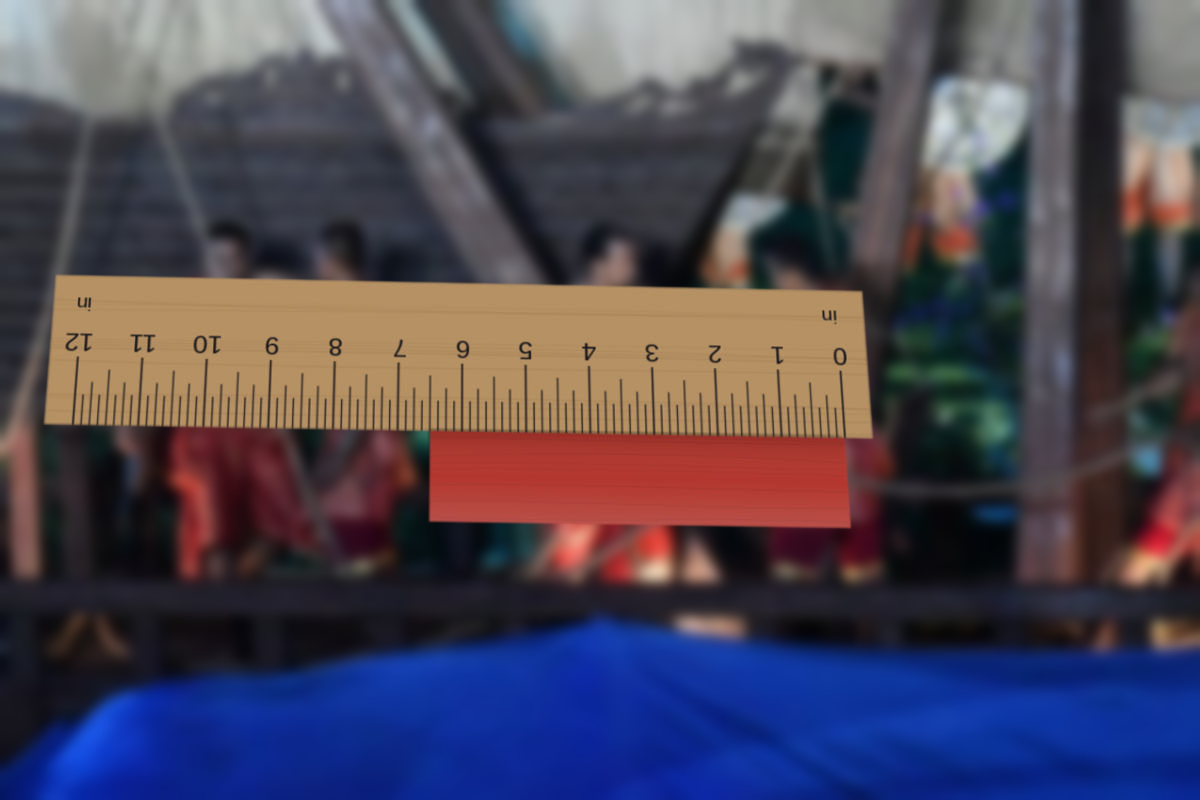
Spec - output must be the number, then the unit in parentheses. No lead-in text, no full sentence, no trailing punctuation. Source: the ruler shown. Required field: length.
6.5 (in)
